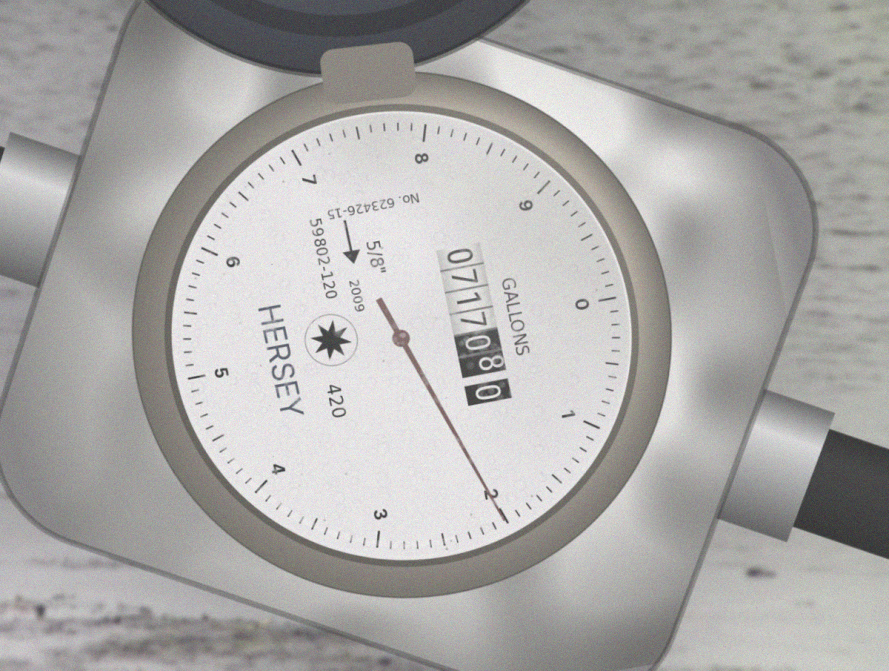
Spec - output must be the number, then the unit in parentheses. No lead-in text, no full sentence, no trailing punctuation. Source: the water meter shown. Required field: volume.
717082.0 (gal)
